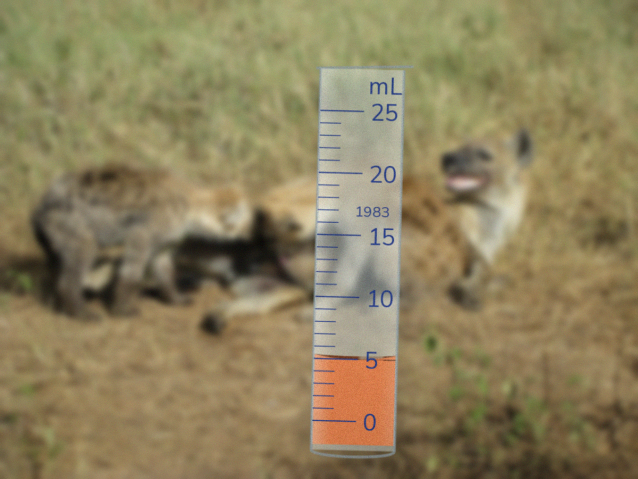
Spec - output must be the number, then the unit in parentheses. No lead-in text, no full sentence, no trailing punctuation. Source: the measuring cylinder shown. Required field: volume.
5 (mL)
